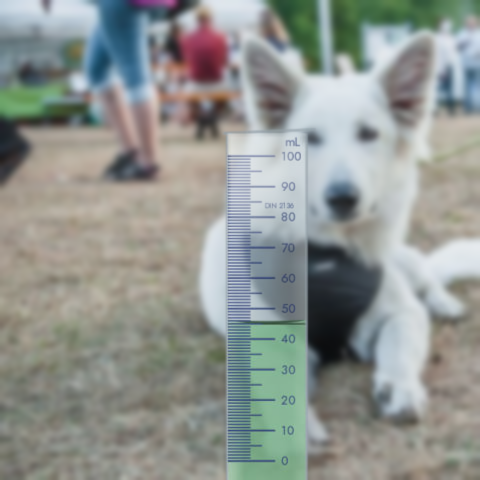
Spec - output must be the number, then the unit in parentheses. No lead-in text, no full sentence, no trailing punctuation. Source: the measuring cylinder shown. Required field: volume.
45 (mL)
